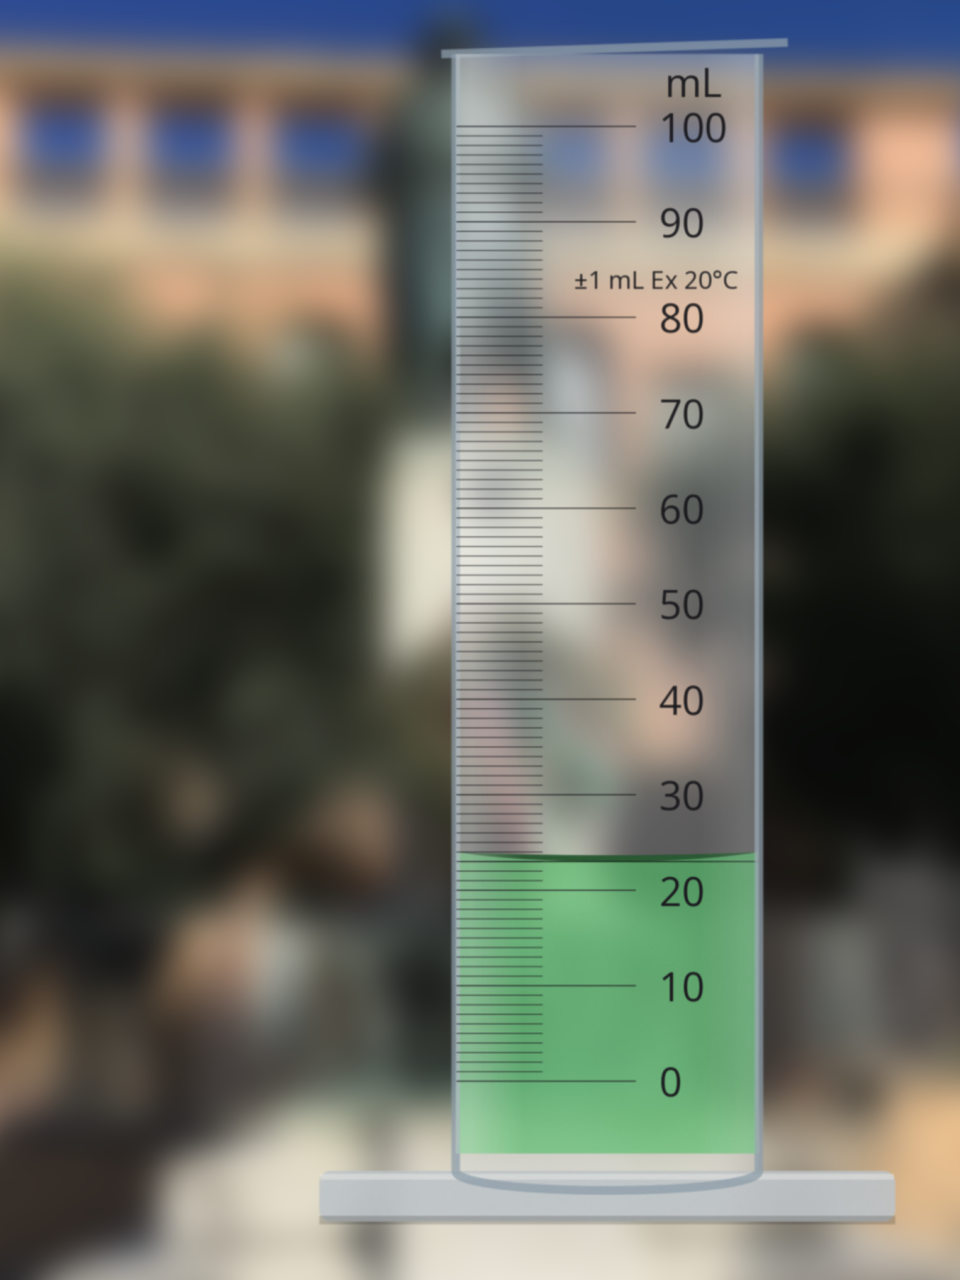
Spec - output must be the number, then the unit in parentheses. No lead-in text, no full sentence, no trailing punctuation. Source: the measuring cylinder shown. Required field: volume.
23 (mL)
